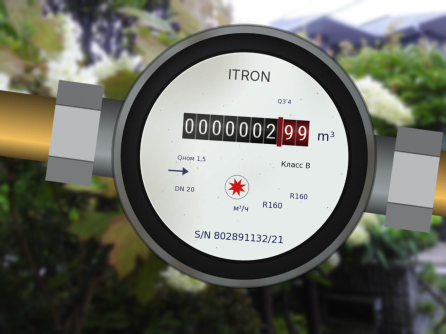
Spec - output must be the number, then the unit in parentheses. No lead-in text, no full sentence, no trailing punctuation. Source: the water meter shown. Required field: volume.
2.99 (m³)
